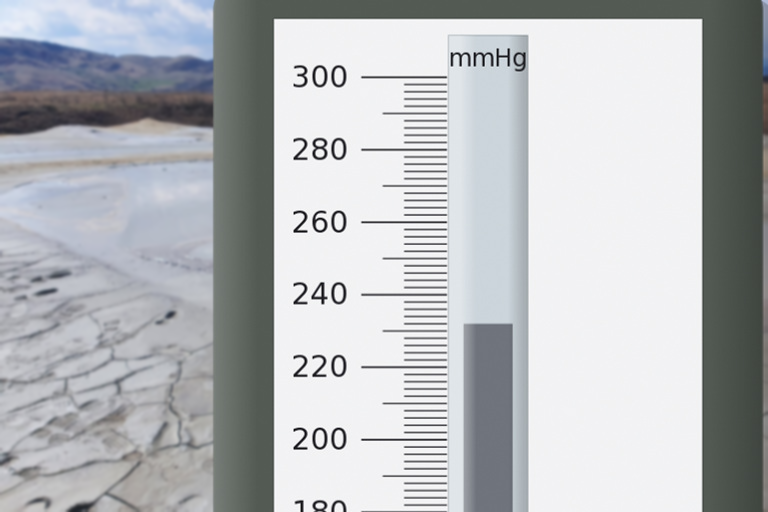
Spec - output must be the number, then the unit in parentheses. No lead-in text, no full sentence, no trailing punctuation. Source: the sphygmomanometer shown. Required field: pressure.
232 (mmHg)
